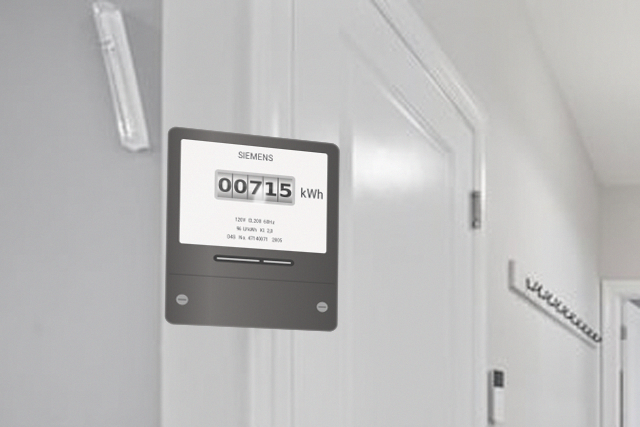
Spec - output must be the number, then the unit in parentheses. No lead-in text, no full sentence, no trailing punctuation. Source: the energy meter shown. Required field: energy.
715 (kWh)
